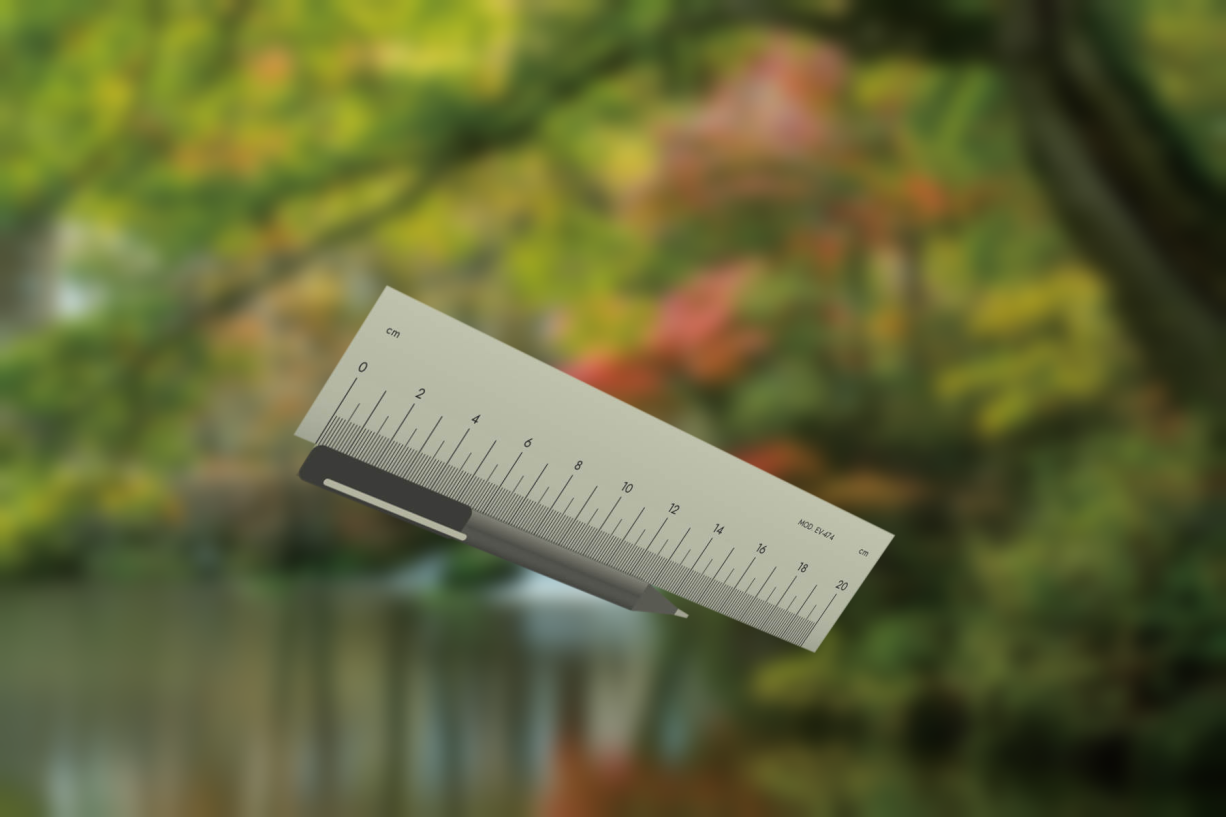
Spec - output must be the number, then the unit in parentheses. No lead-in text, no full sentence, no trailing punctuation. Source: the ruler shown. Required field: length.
15 (cm)
